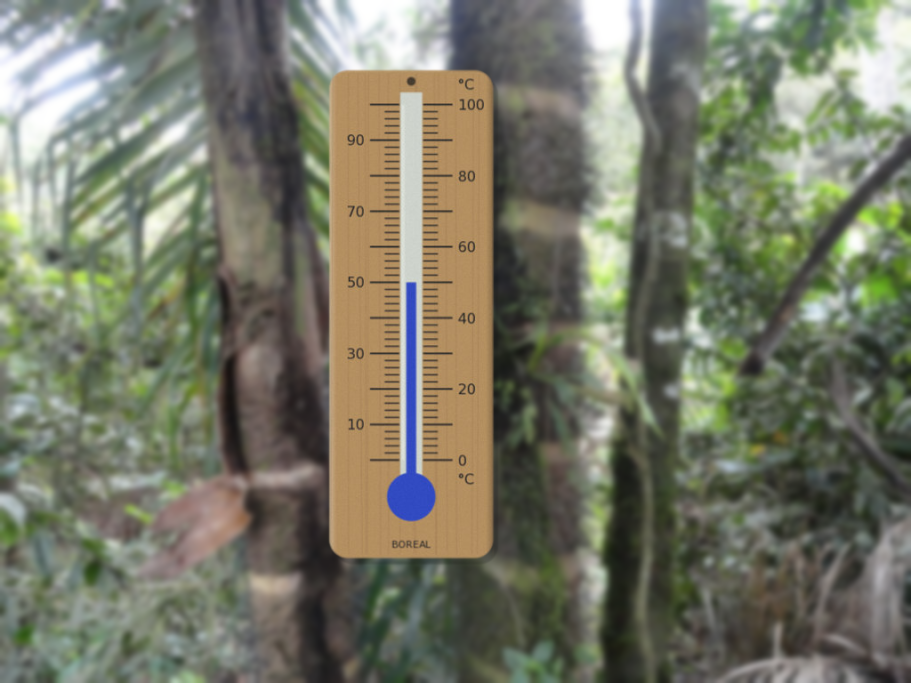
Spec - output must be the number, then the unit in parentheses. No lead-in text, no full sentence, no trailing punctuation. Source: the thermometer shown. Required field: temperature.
50 (°C)
